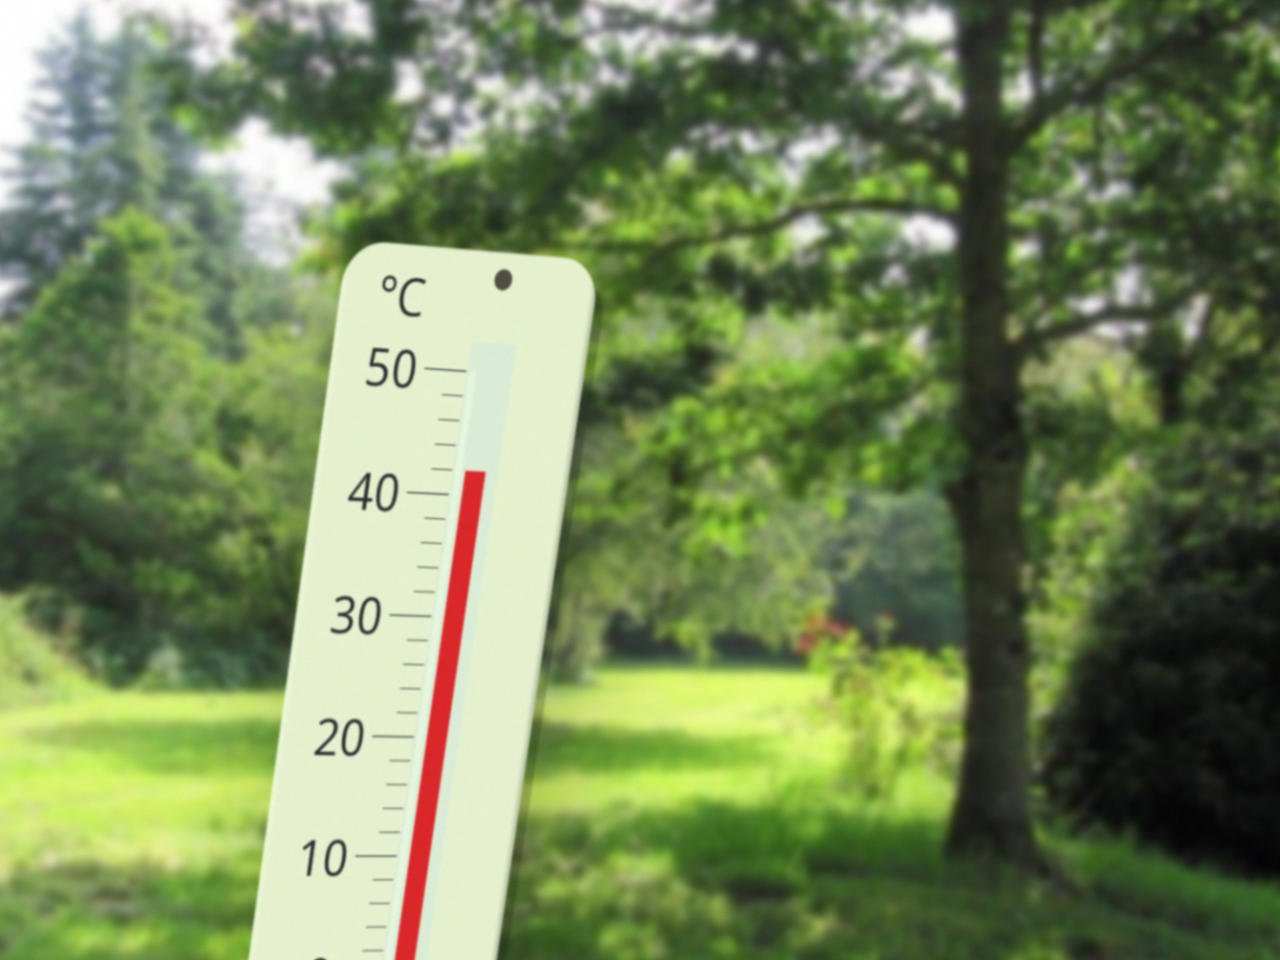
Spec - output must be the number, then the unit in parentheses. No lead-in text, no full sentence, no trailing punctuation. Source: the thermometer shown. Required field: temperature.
42 (°C)
